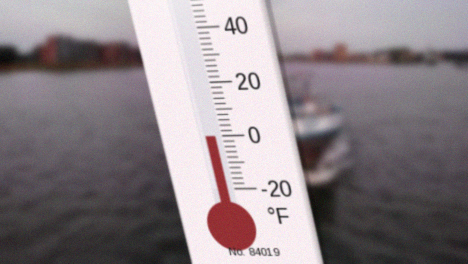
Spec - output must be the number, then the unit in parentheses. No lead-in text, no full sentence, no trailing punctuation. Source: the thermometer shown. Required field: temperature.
0 (°F)
